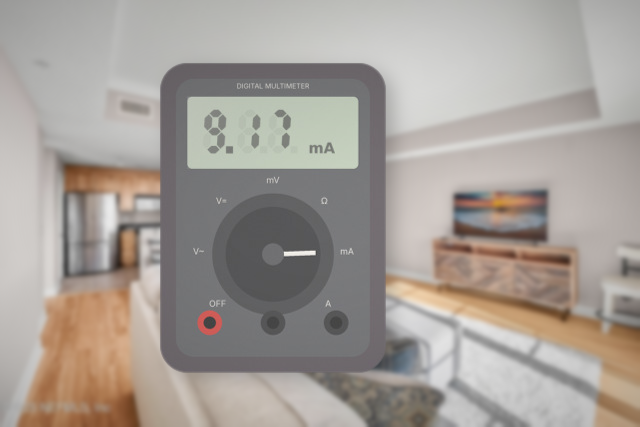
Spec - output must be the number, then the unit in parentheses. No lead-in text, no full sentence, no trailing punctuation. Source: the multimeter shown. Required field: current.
9.17 (mA)
